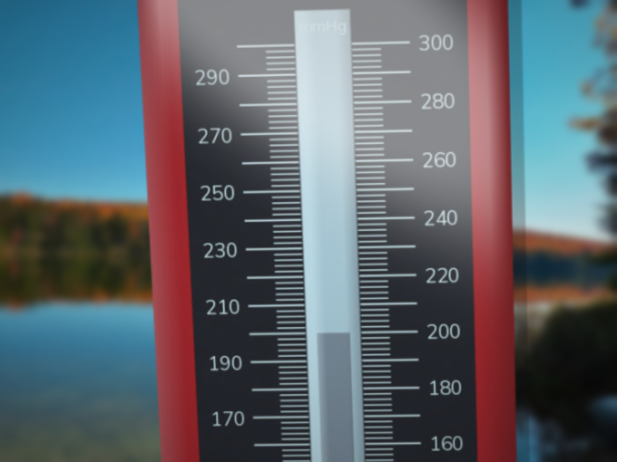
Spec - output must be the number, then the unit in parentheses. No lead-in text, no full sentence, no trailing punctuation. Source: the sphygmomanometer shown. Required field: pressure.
200 (mmHg)
